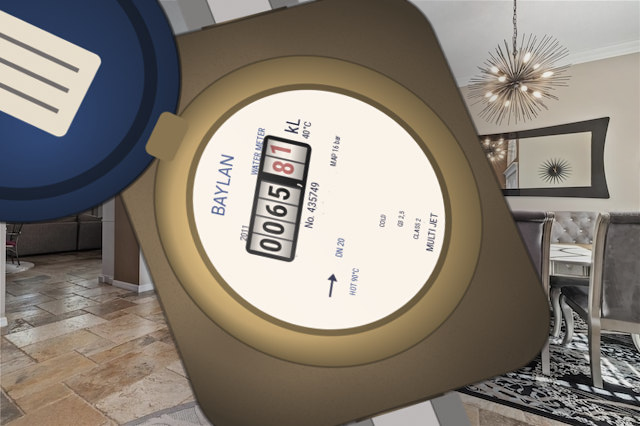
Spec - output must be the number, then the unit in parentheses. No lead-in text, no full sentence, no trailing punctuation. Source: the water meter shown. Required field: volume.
65.81 (kL)
